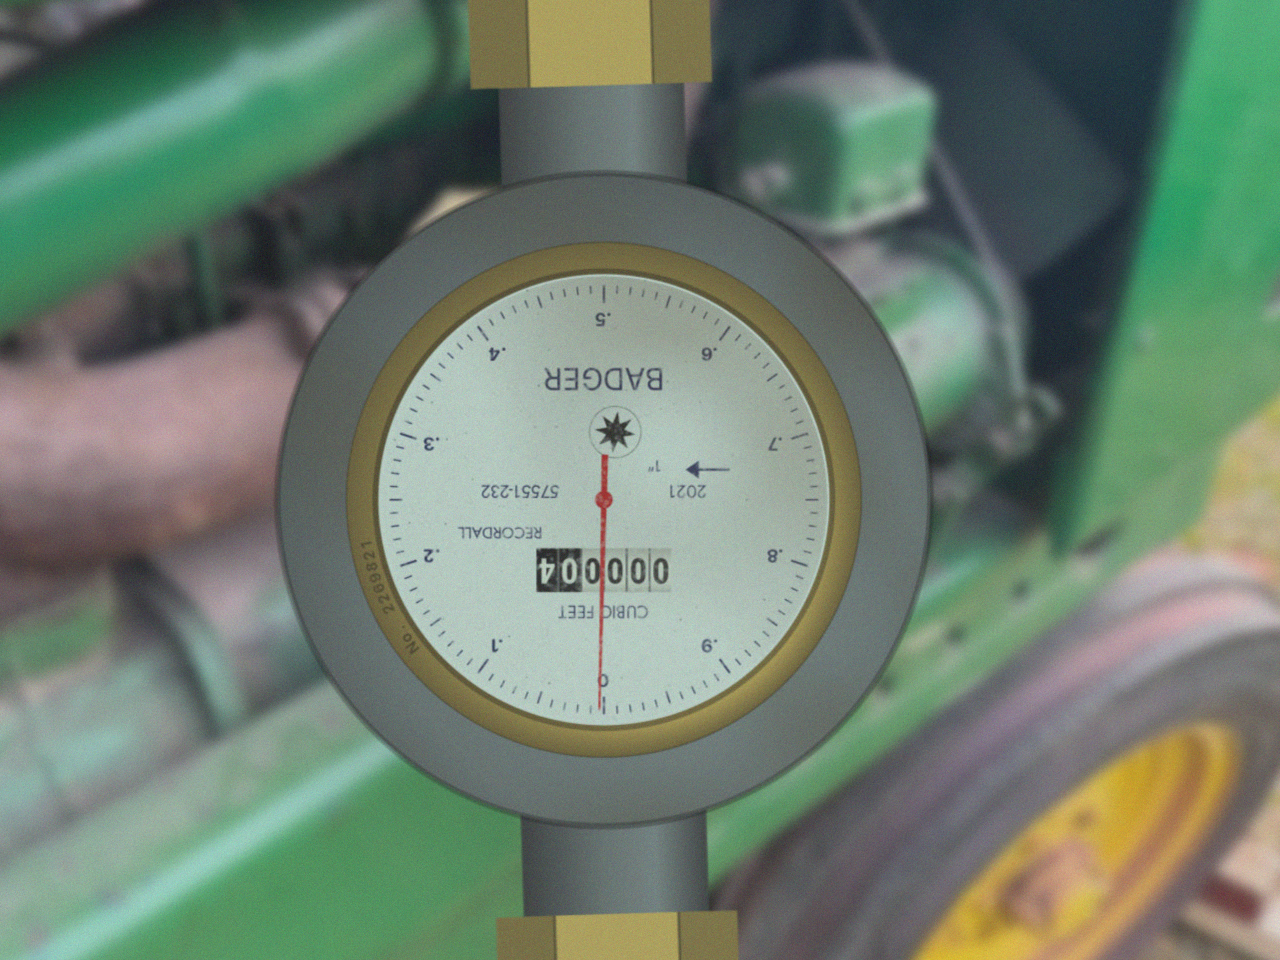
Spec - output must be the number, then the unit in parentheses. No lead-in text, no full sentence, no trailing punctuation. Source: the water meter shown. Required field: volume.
4.00 (ft³)
